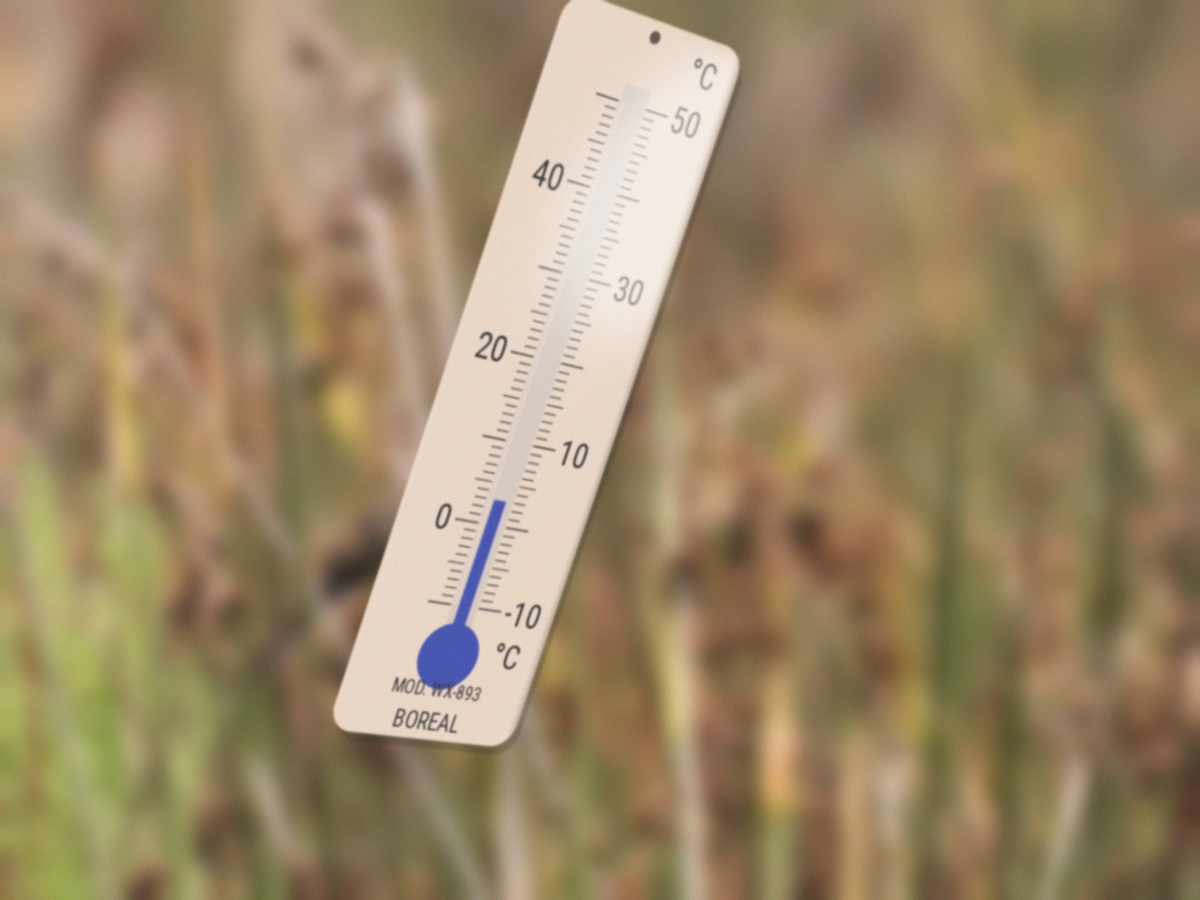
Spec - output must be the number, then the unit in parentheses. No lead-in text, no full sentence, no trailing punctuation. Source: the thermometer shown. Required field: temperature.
3 (°C)
